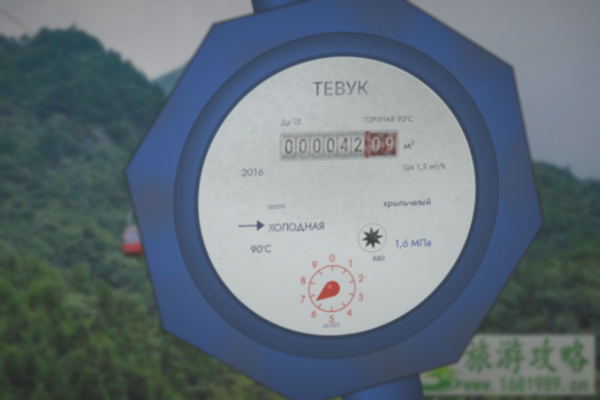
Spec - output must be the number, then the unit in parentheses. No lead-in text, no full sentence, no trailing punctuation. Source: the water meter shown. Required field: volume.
42.096 (m³)
